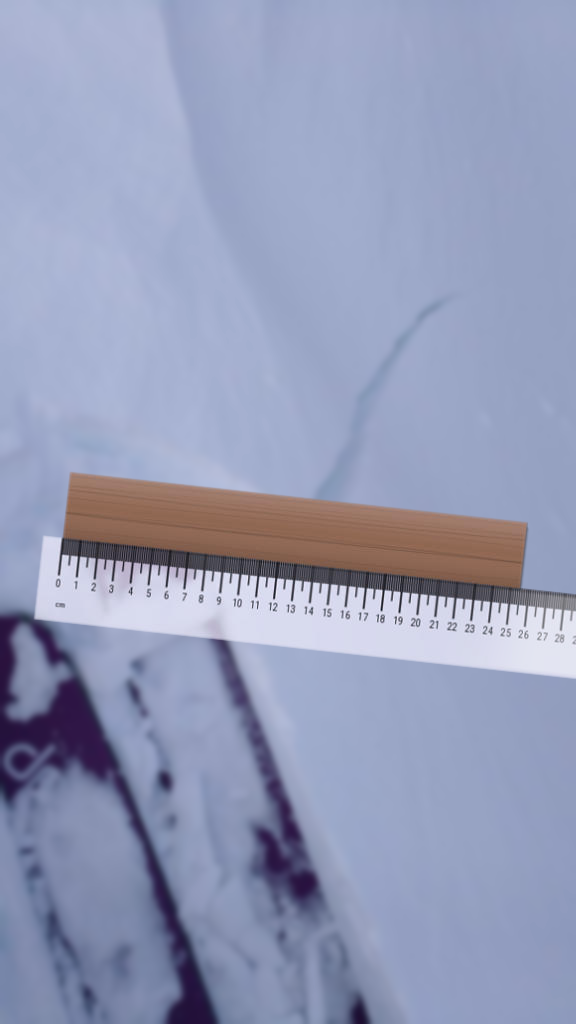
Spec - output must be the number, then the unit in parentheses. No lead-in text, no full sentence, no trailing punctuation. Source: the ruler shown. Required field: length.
25.5 (cm)
